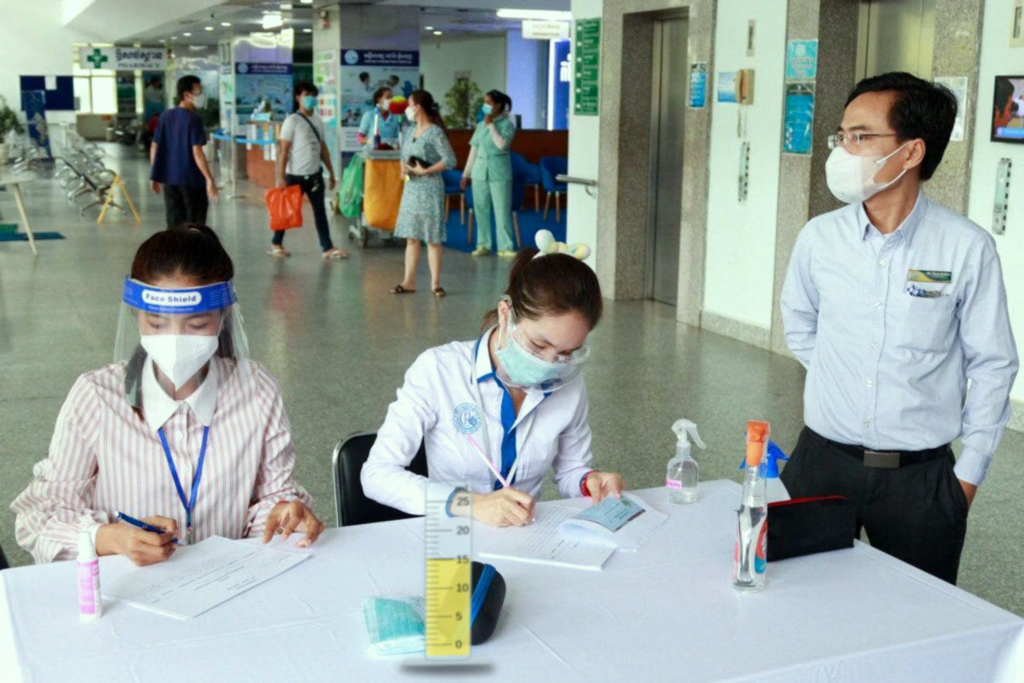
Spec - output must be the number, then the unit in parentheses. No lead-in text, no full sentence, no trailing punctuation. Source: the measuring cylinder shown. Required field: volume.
15 (mL)
